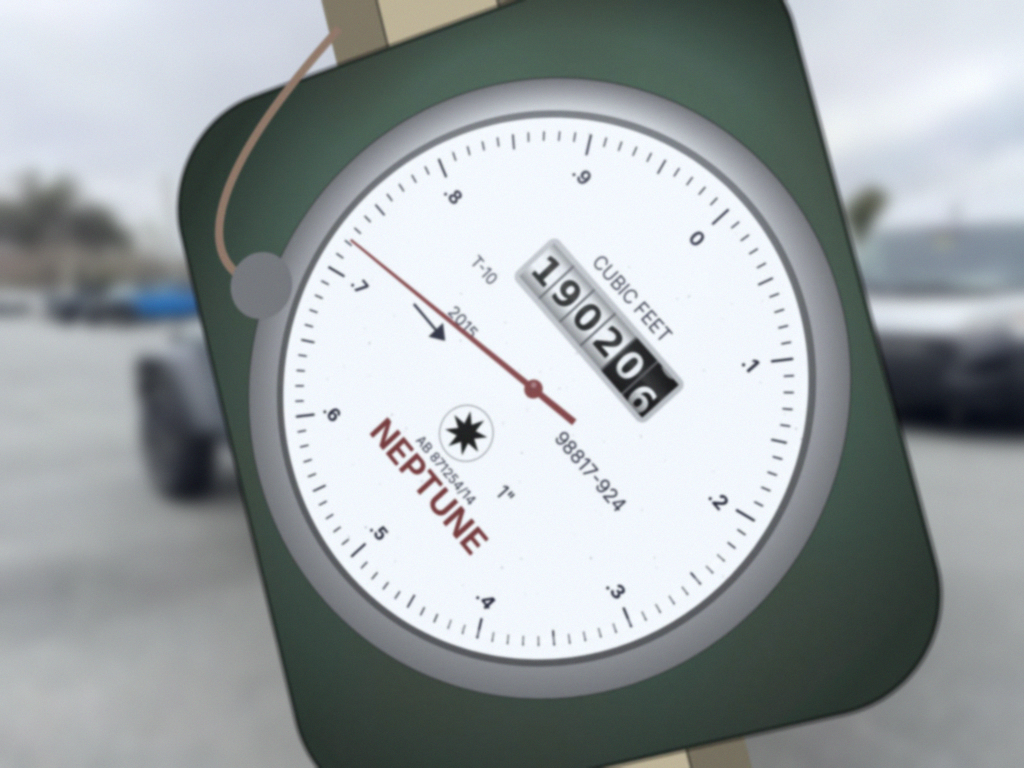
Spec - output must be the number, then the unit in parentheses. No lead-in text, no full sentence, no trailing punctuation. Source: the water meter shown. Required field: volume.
190205.72 (ft³)
